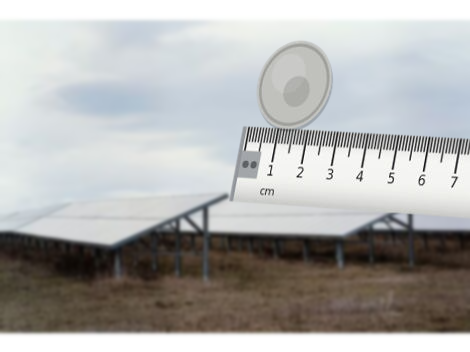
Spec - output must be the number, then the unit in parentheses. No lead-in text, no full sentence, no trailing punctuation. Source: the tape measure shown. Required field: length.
2.5 (cm)
